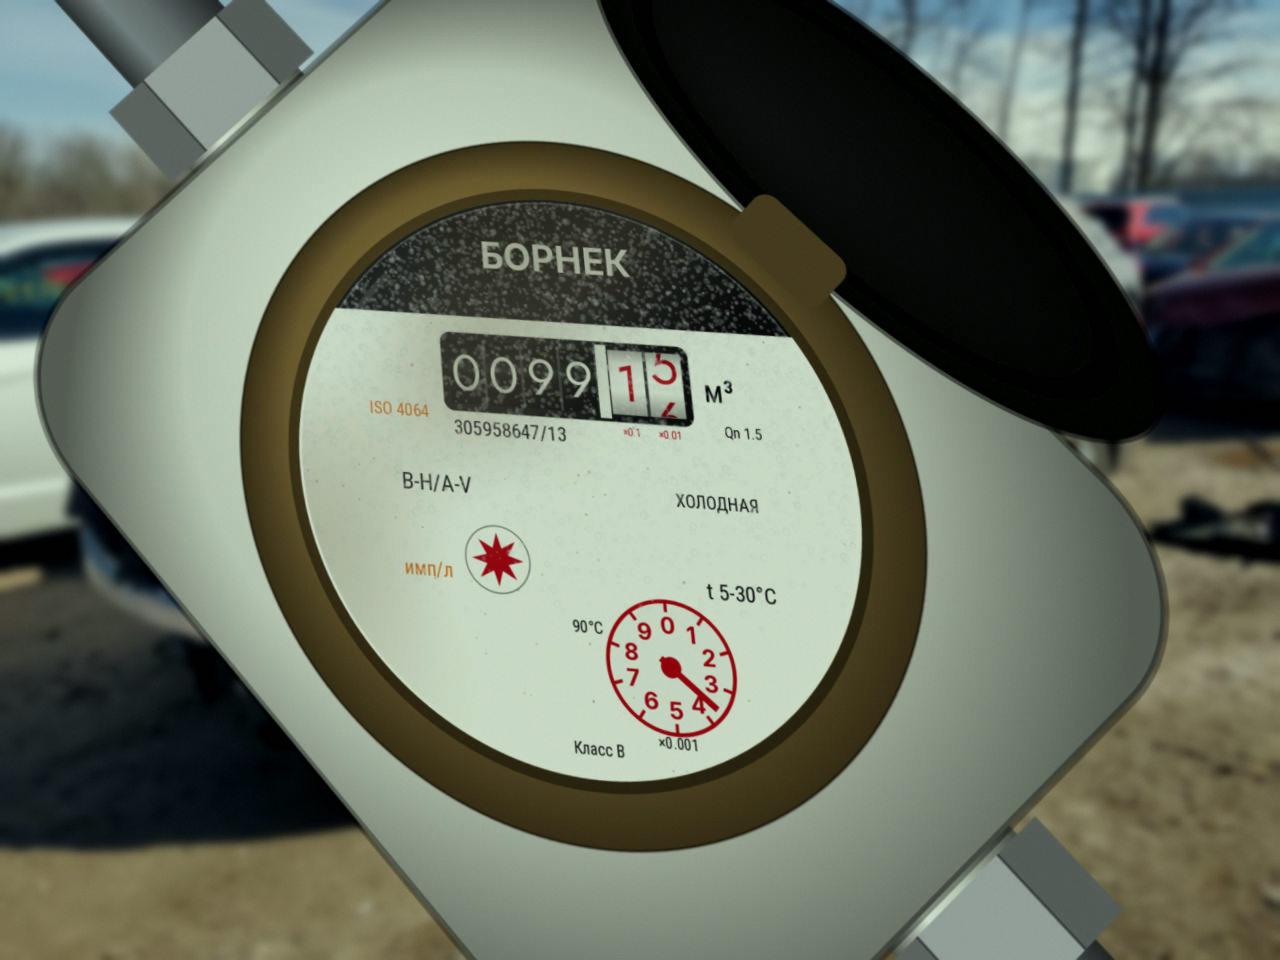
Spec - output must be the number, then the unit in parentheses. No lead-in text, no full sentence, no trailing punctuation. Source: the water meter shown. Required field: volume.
99.153 (m³)
